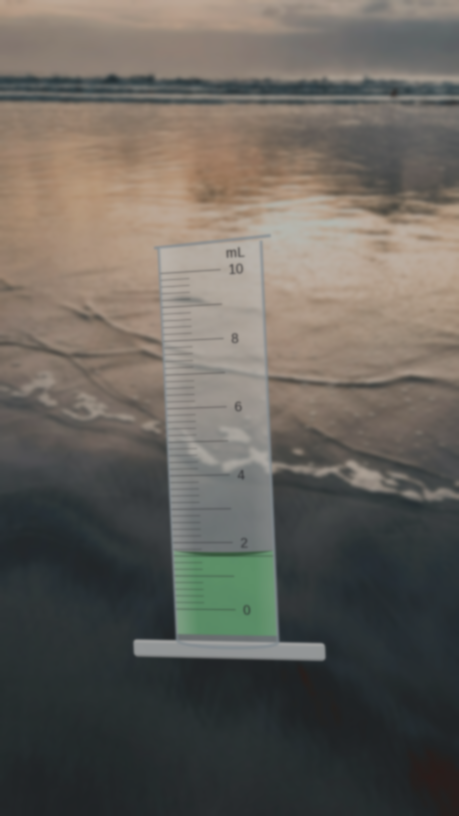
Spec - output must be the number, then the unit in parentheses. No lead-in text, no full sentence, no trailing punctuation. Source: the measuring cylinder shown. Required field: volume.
1.6 (mL)
